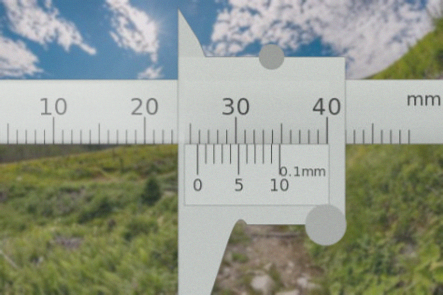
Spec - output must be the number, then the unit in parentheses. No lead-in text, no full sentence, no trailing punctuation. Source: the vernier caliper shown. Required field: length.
25.8 (mm)
